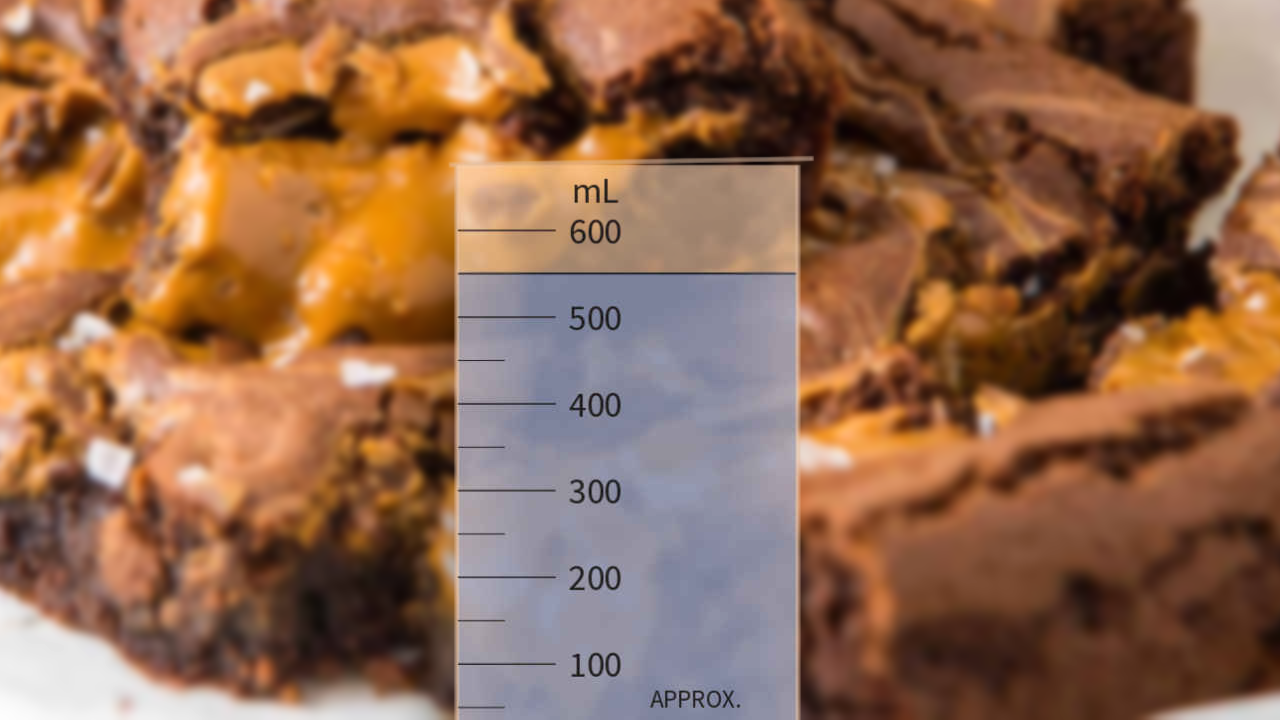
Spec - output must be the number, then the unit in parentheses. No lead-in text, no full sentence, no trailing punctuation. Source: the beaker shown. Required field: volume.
550 (mL)
